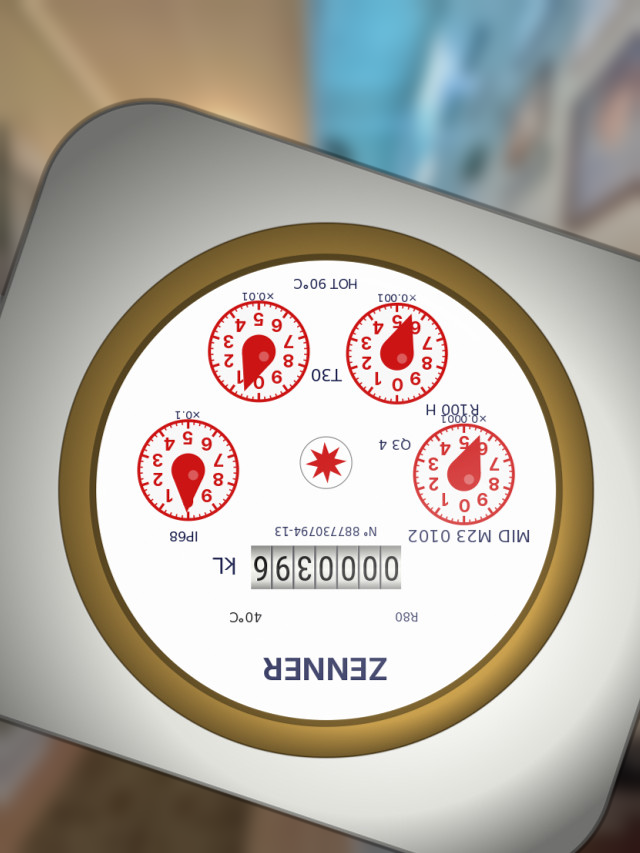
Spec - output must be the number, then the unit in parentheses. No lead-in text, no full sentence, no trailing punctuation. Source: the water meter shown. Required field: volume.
396.0055 (kL)
